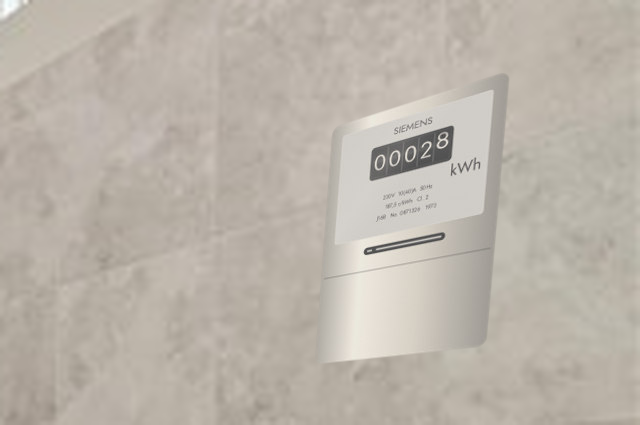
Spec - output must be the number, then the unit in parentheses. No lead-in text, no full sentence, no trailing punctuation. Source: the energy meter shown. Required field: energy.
28 (kWh)
